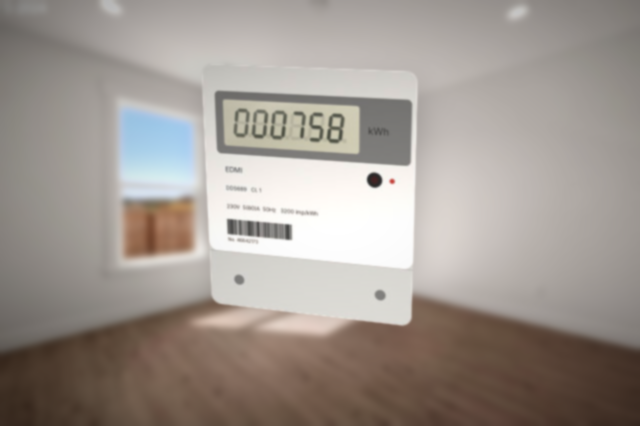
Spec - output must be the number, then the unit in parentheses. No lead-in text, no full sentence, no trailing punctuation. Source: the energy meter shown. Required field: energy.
758 (kWh)
